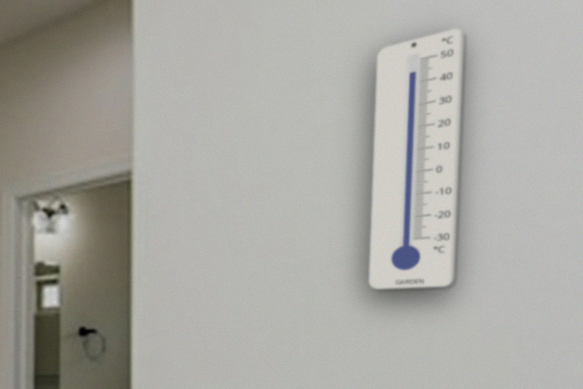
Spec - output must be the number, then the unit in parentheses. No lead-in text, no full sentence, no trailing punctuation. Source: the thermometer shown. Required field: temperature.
45 (°C)
